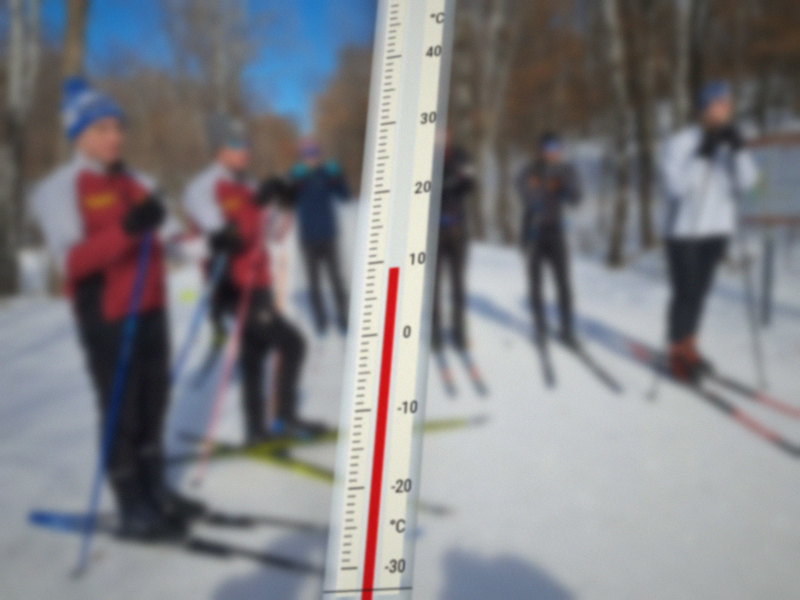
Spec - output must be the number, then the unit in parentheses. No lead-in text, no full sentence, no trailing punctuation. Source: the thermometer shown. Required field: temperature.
9 (°C)
